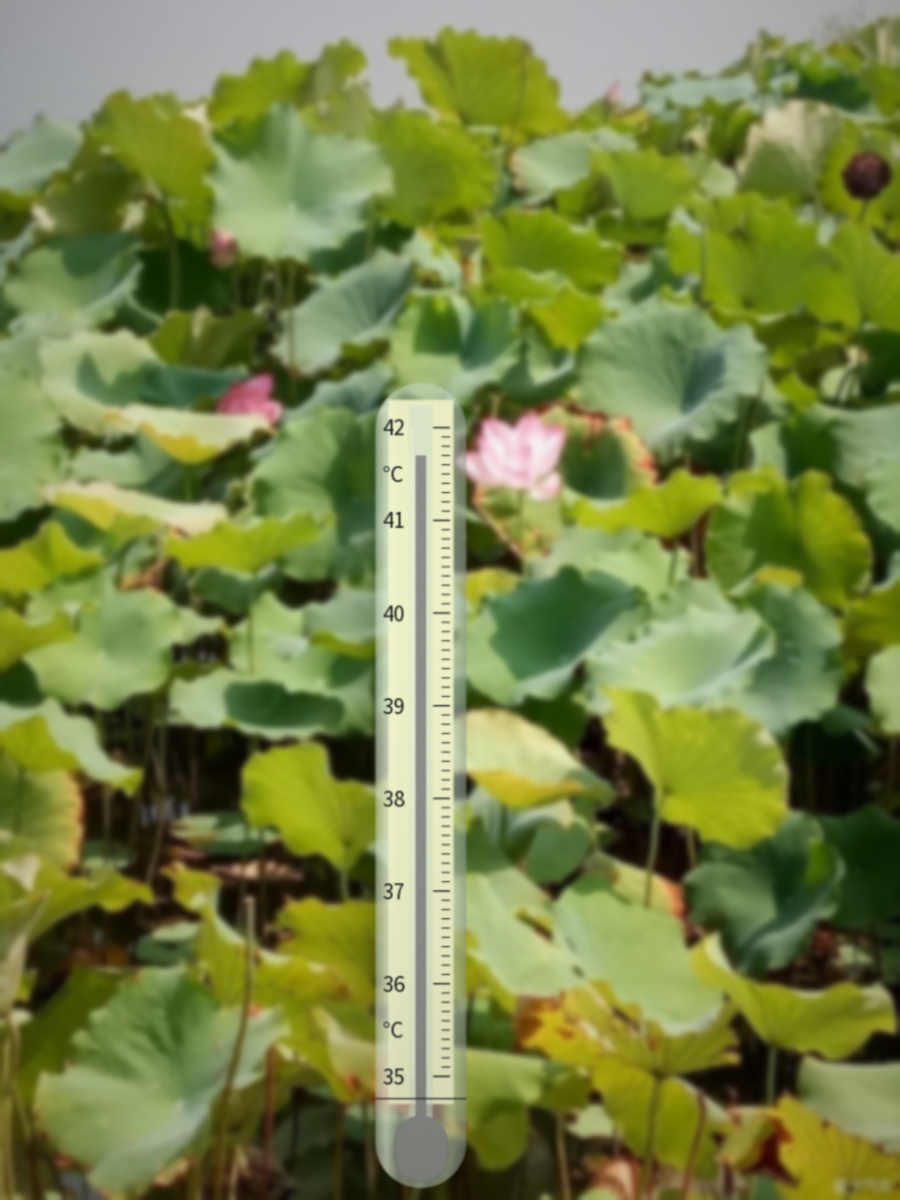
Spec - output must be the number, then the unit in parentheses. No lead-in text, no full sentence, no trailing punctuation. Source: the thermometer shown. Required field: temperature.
41.7 (°C)
